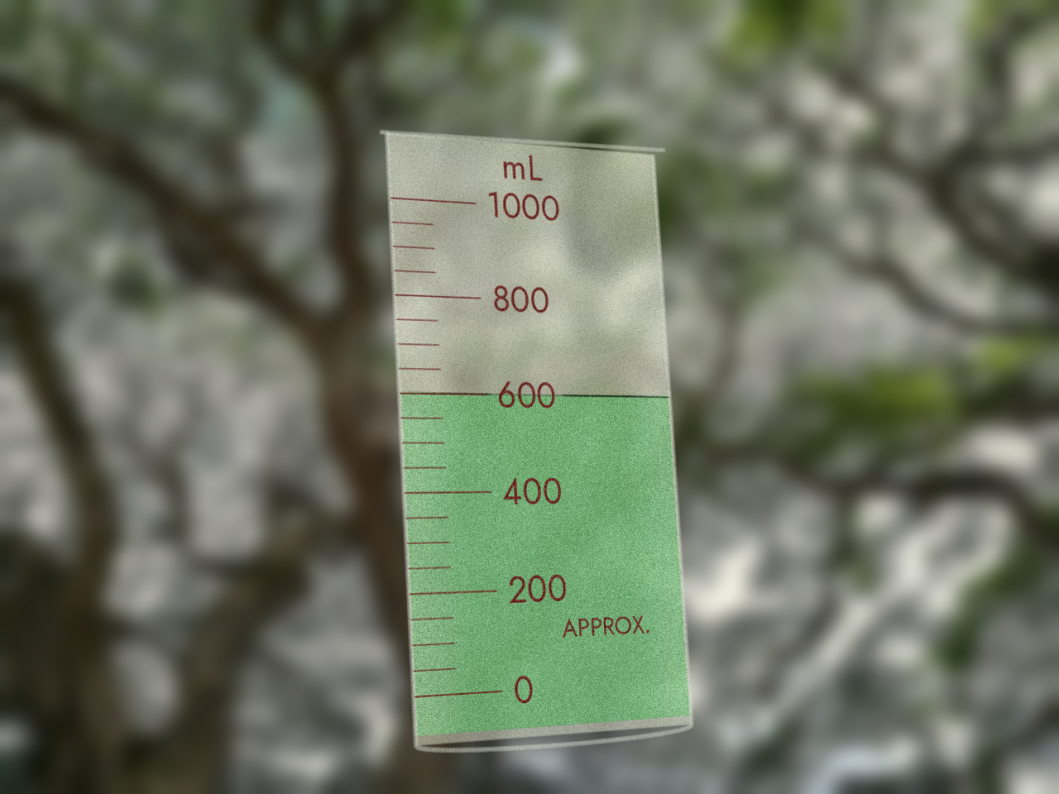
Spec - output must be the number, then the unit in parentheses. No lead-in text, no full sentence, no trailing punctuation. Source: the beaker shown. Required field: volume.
600 (mL)
